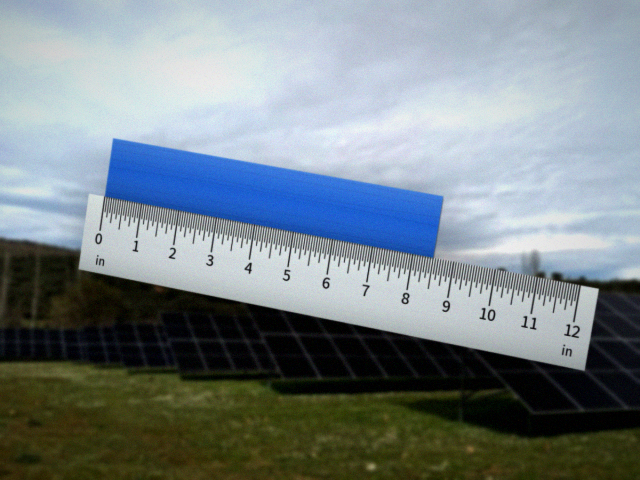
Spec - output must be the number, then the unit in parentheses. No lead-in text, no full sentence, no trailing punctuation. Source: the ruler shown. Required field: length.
8.5 (in)
